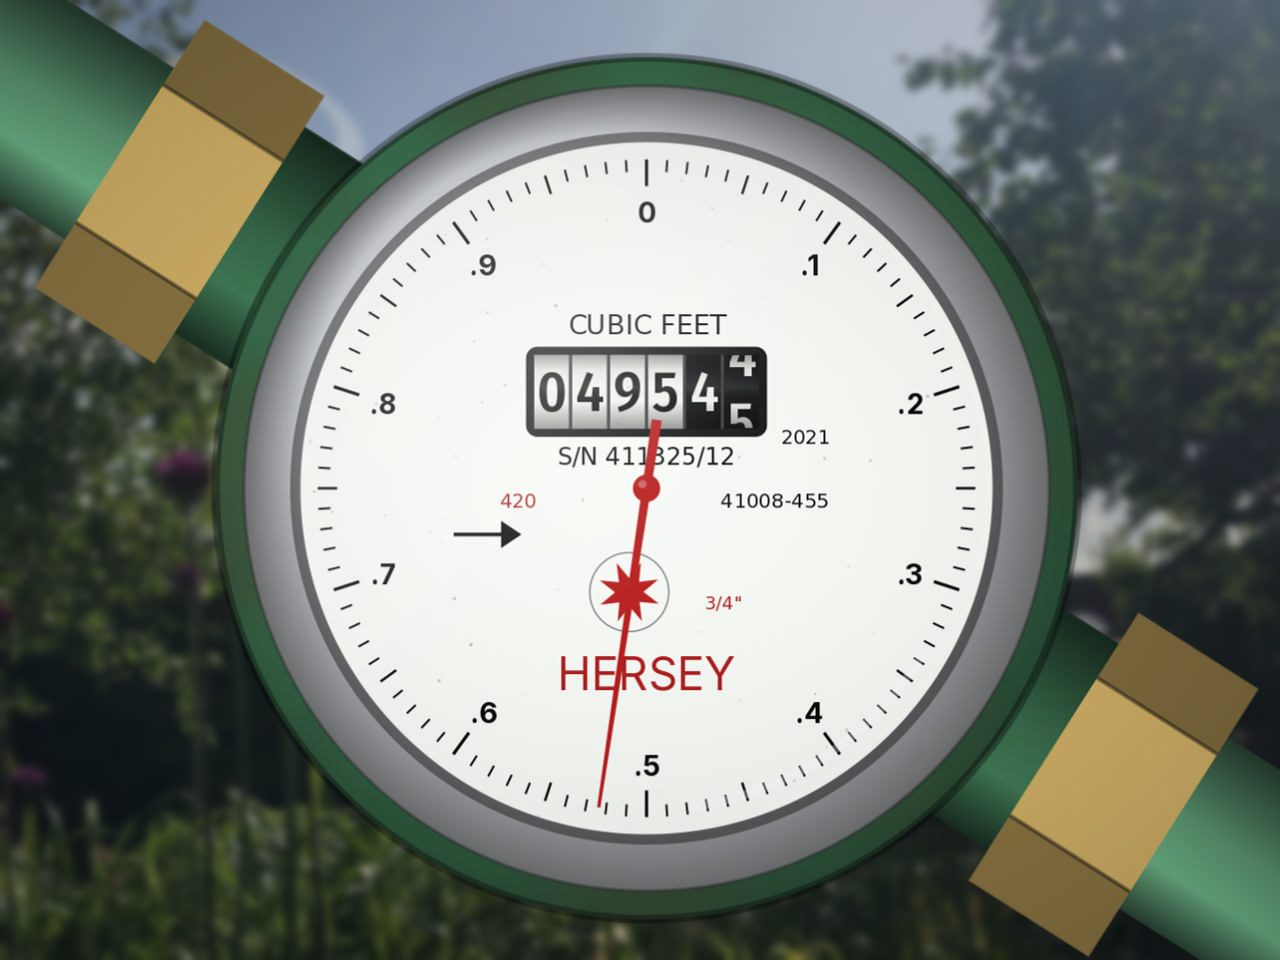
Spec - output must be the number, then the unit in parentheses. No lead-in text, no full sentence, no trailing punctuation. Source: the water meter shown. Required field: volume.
49544.52 (ft³)
